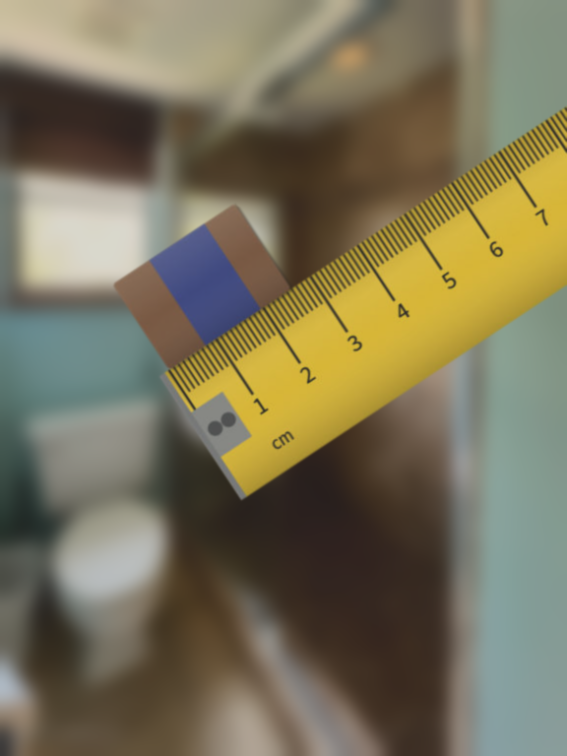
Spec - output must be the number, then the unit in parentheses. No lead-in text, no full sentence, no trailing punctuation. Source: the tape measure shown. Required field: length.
2.6 (cm)
